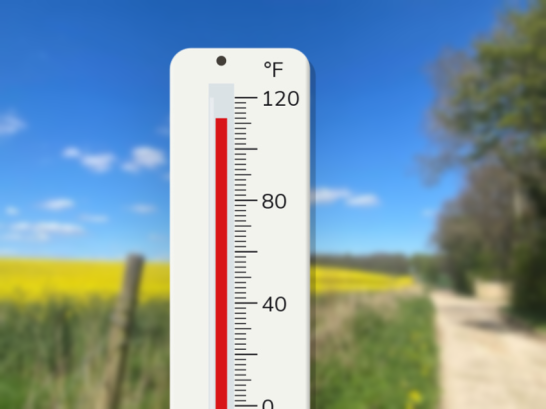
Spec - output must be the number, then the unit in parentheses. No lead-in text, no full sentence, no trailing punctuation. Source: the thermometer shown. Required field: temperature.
112 (°F)
